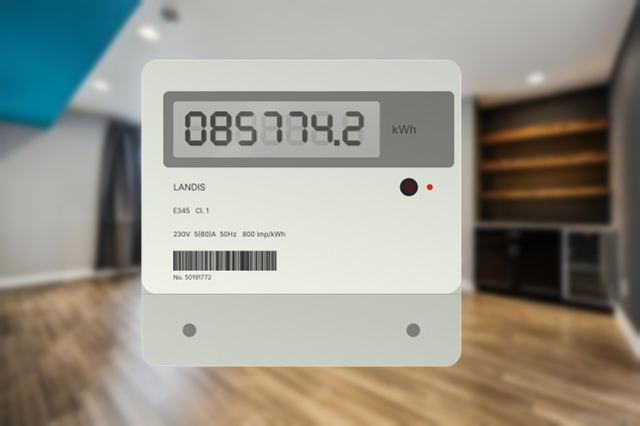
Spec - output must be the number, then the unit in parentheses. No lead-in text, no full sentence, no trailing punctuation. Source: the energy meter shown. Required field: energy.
85774.2 (kWh)
